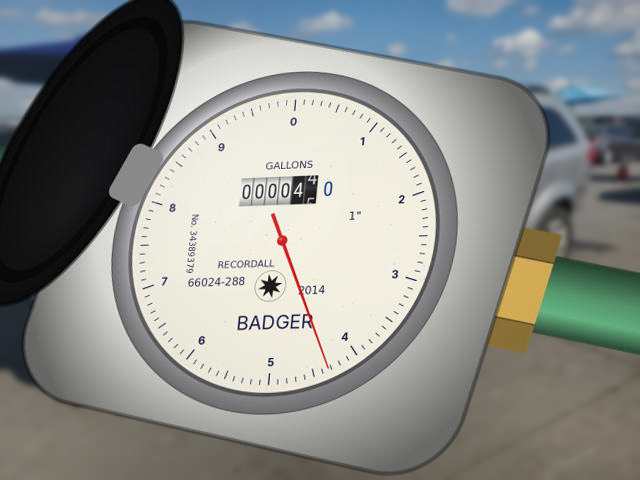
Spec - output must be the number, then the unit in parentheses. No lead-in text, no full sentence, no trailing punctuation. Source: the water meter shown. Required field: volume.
444.3 (gal)
